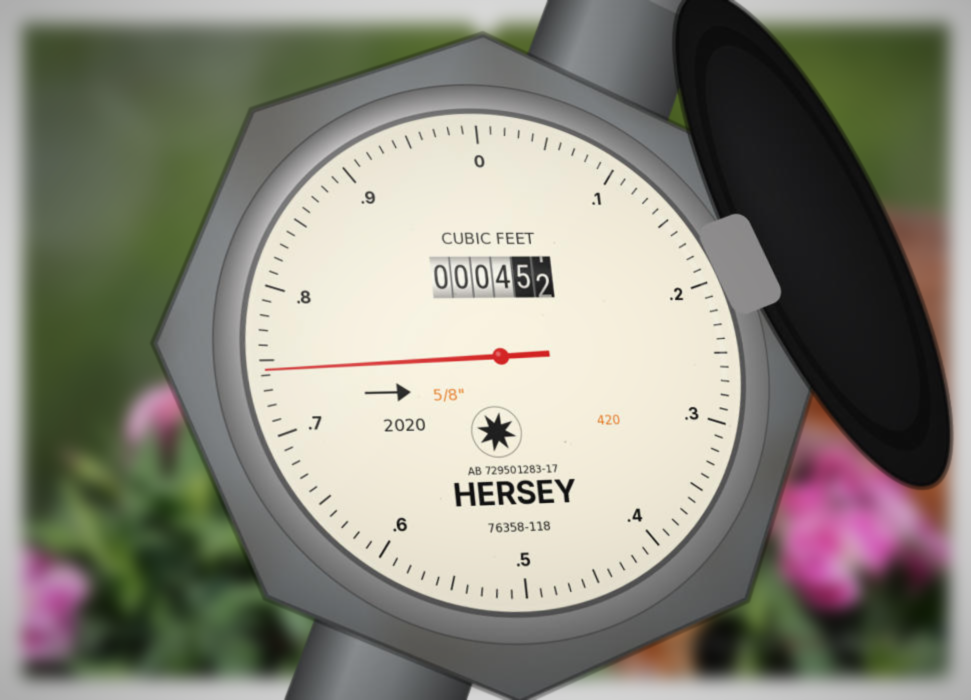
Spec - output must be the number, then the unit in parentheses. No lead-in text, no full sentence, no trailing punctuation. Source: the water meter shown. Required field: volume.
451.74 (ft³)
